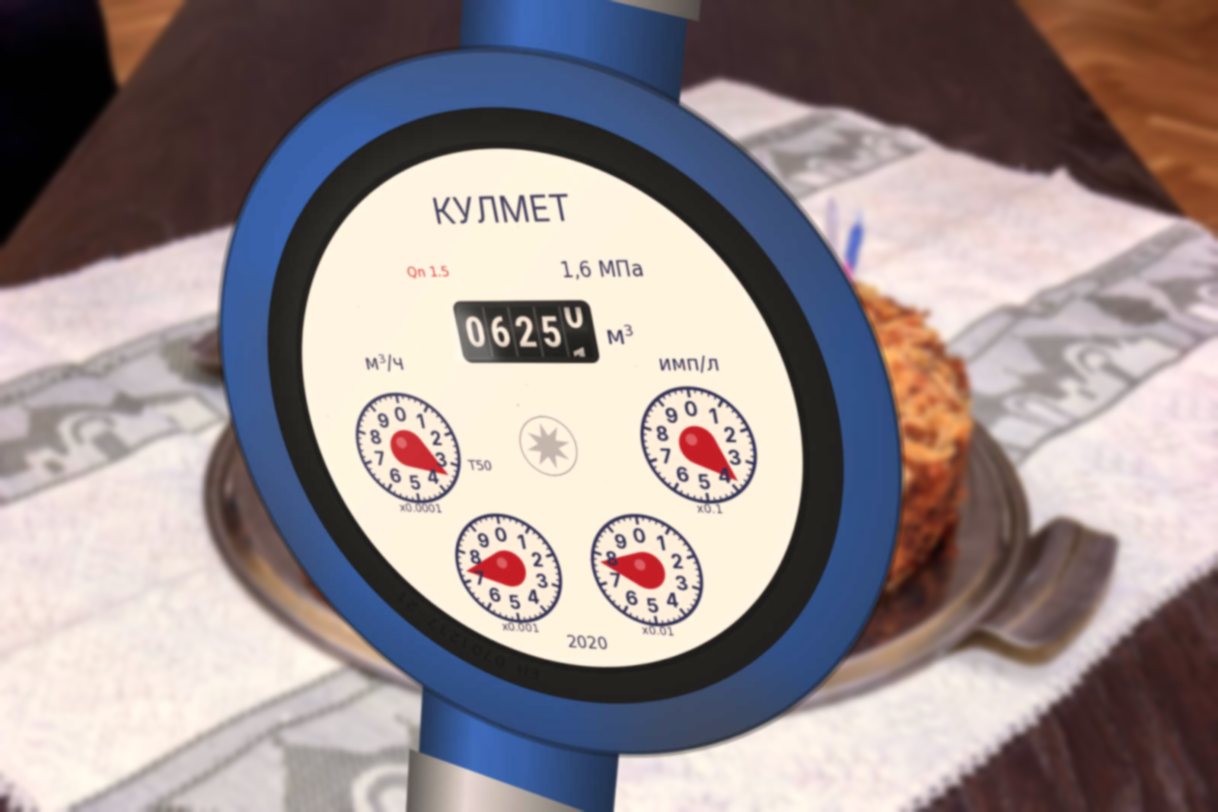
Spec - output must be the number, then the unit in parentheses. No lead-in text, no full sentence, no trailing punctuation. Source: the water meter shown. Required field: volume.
6250.3773 (m³)
